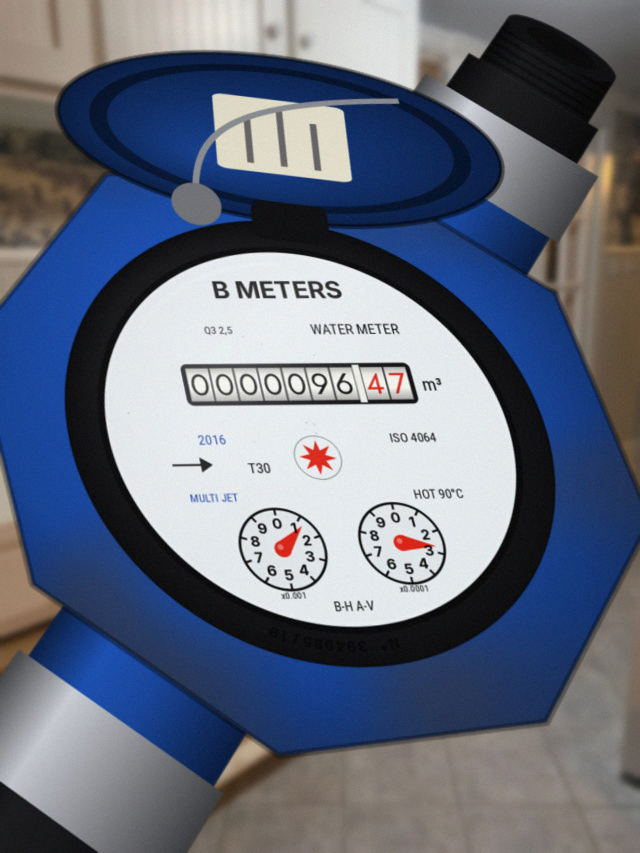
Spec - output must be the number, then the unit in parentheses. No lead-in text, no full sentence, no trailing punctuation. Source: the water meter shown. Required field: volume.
96.4712 (m³)
